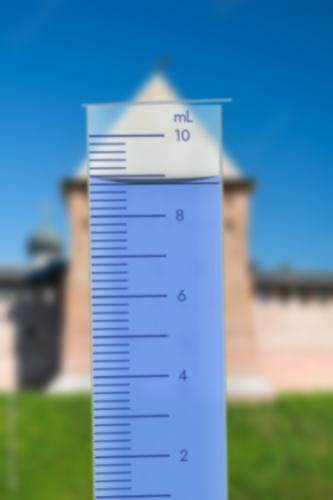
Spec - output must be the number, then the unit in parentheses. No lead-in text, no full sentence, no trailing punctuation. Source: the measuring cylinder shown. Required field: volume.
8.8 (mL)
